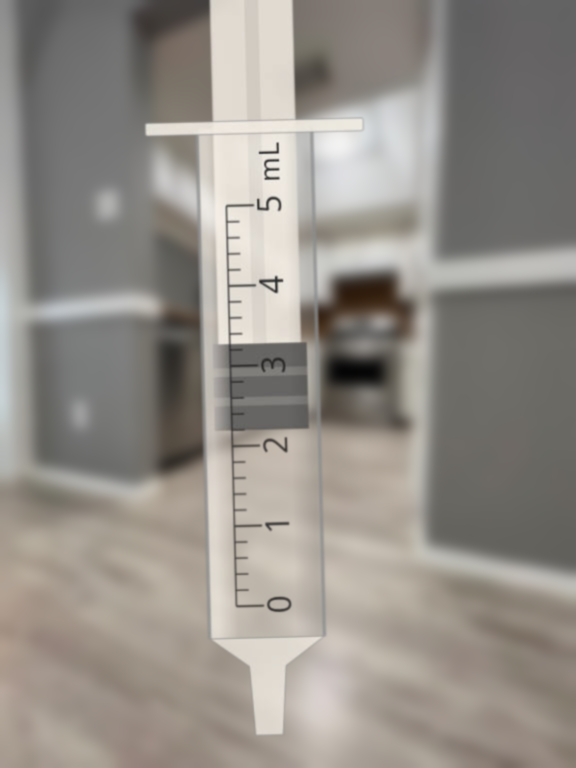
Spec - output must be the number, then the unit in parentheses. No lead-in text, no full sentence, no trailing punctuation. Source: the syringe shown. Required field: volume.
2.2 (mL)
